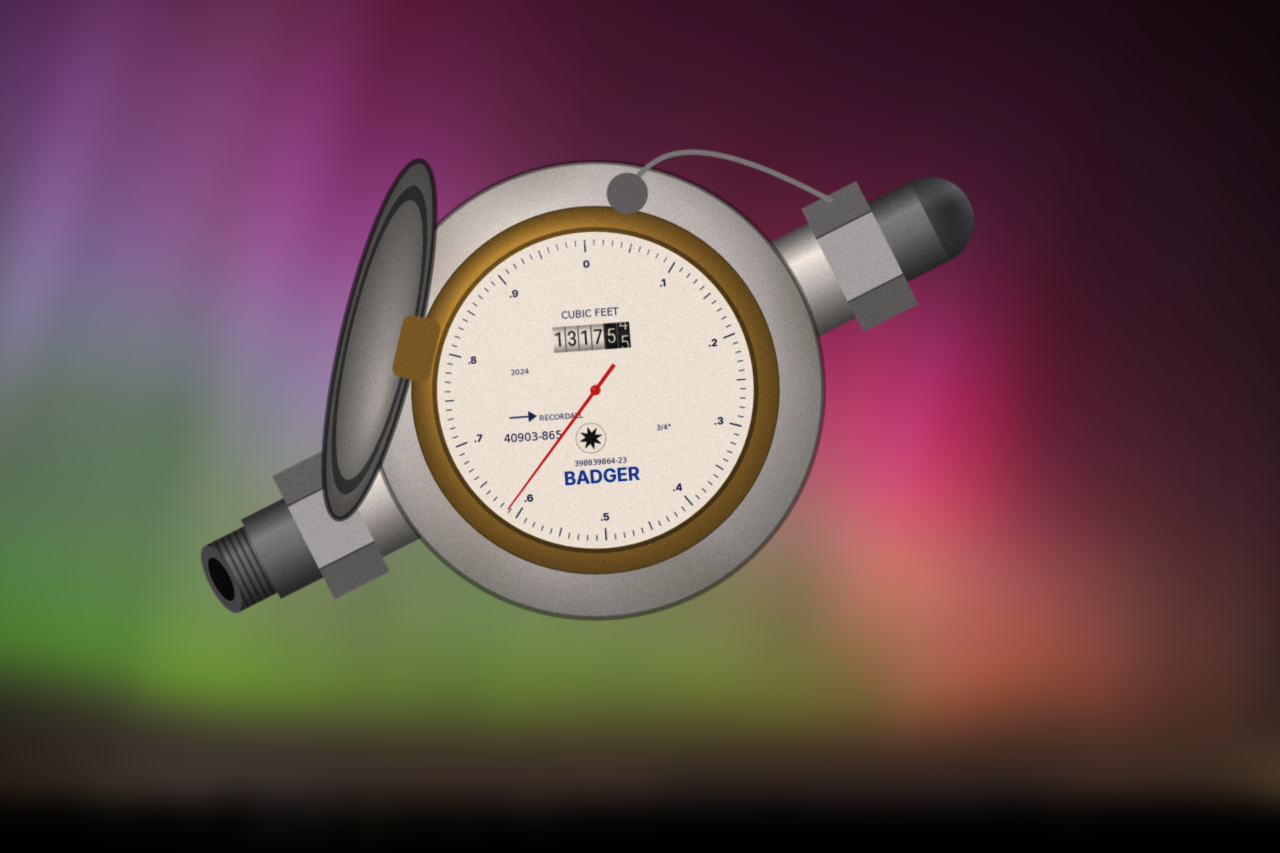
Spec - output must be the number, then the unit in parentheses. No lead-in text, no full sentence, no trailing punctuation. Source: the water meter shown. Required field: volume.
131754.61 (ft³)
